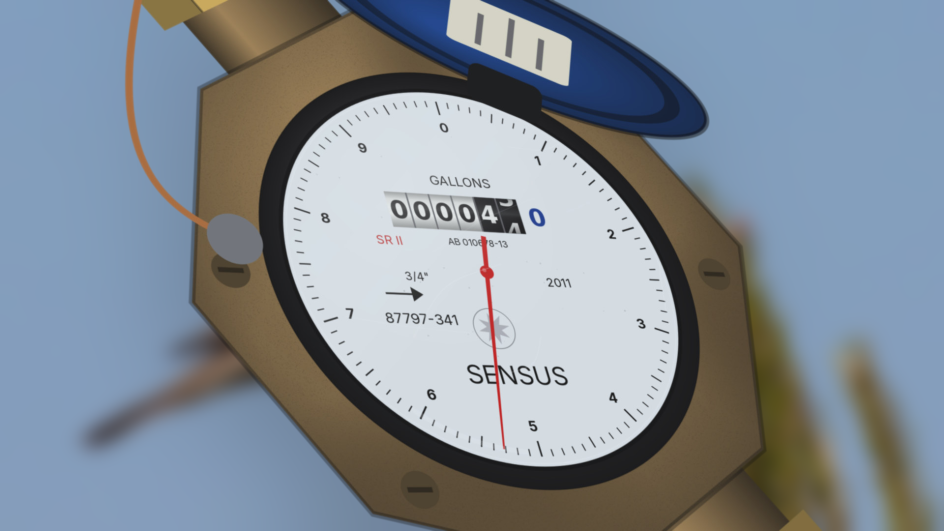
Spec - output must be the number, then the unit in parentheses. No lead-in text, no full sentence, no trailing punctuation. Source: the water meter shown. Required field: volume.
435.3 (gal)
